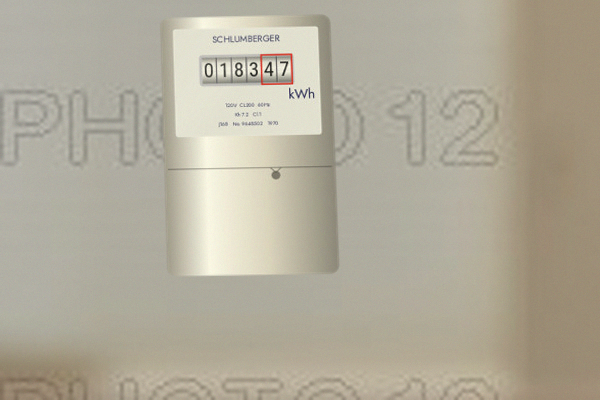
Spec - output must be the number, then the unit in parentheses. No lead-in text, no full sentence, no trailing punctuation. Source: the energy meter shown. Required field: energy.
183.47 (kWh)
